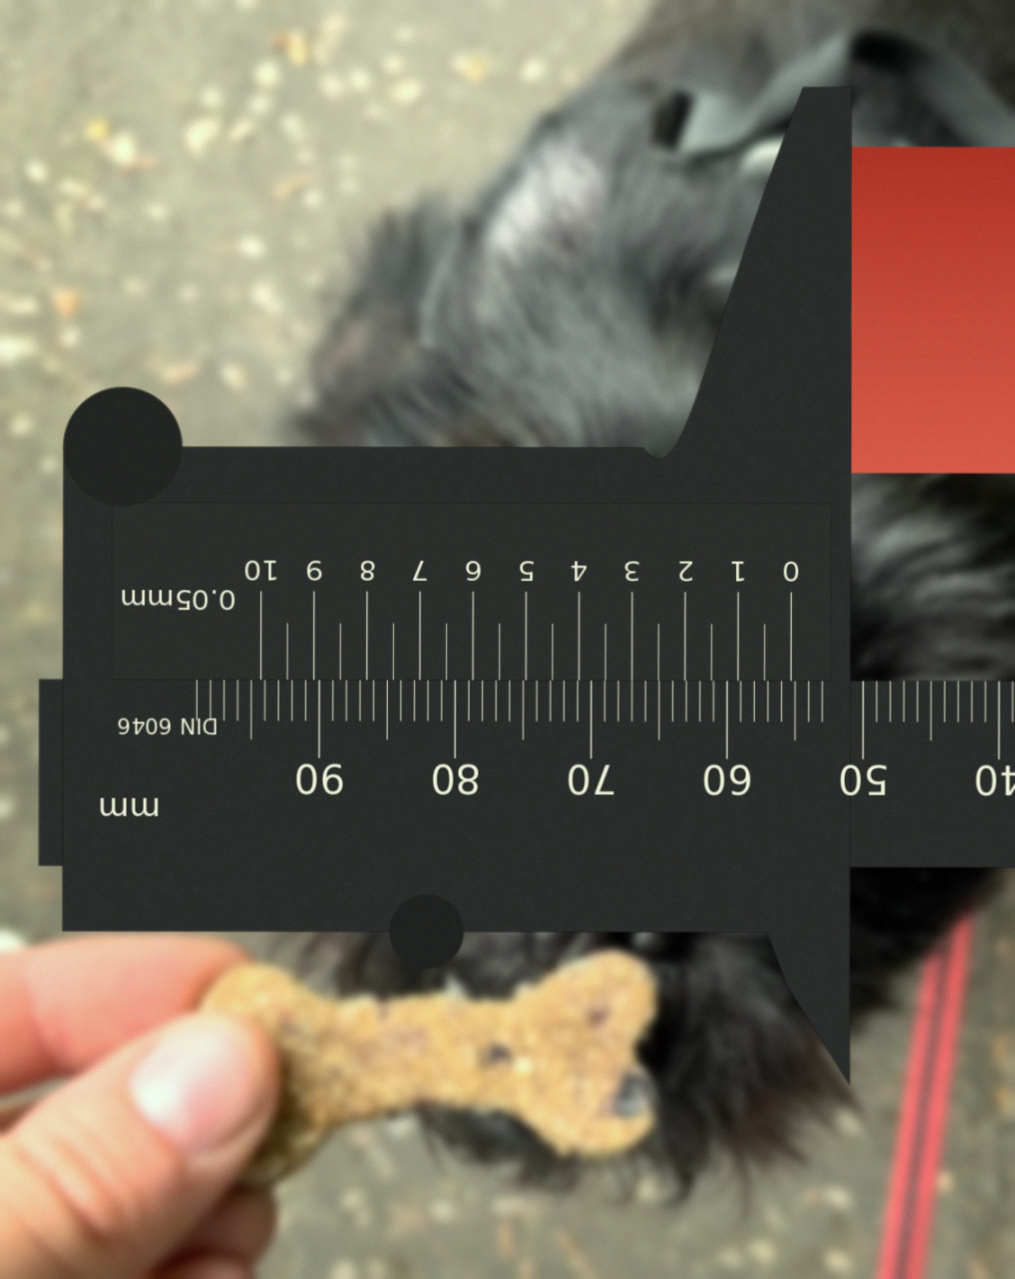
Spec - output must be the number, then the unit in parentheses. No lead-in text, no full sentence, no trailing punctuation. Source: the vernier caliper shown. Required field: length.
55.3 (mm)
